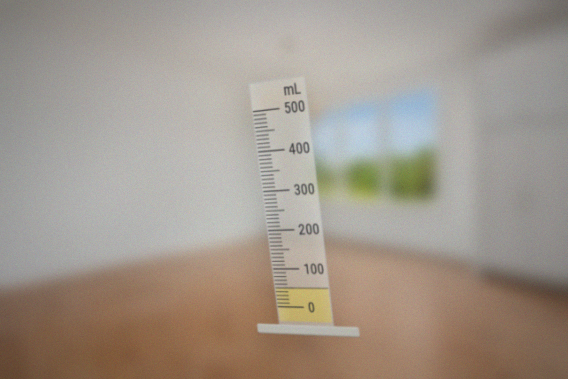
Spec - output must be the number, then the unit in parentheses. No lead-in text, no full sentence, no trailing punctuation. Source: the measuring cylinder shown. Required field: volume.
50 (mL)
